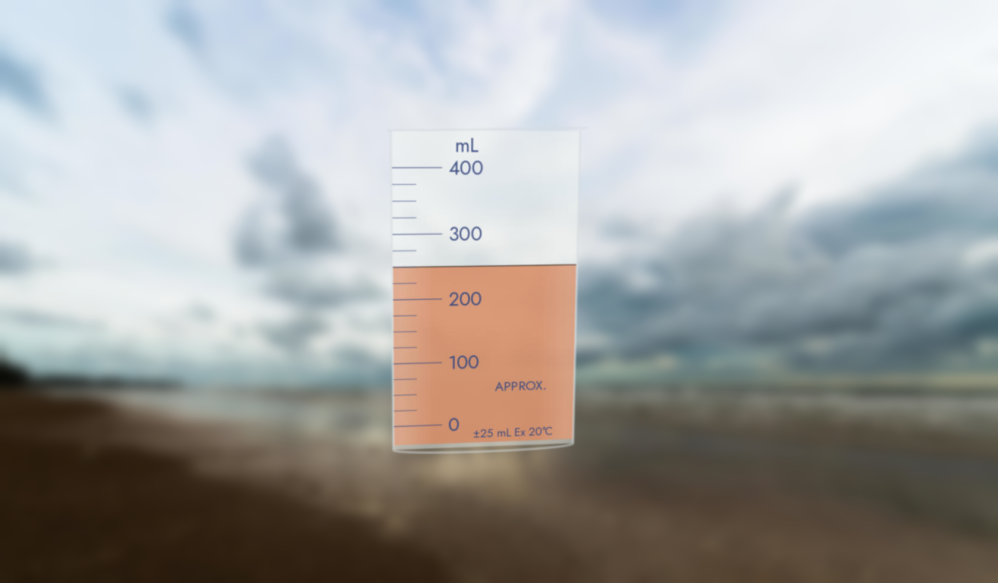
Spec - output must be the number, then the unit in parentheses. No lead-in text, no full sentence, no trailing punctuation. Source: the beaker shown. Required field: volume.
250 (mL)
